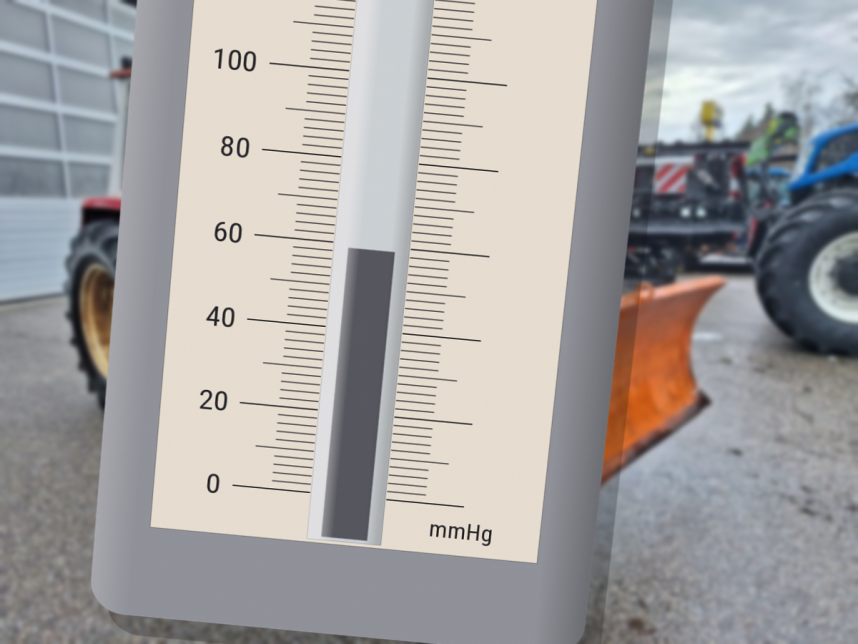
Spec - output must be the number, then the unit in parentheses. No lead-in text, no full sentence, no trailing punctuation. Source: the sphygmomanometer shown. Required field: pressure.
59 (mmHg)
